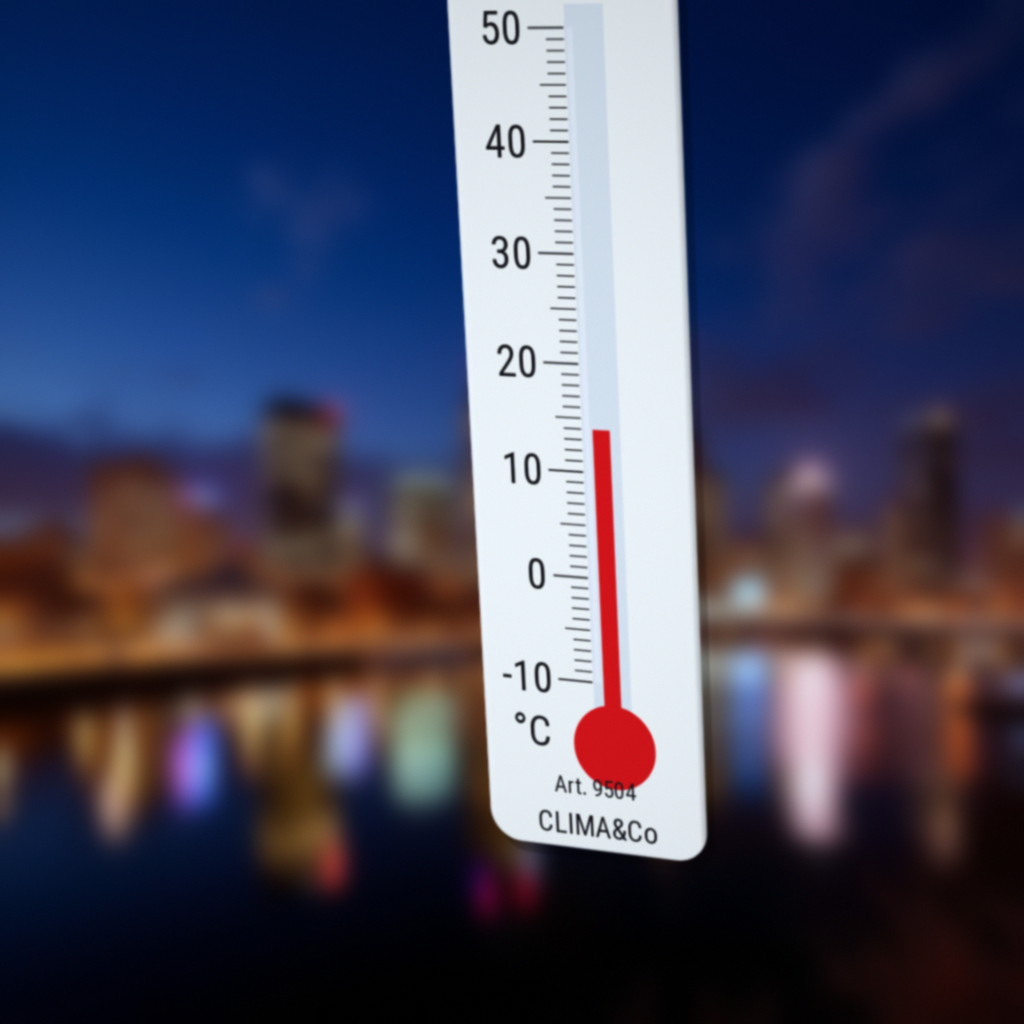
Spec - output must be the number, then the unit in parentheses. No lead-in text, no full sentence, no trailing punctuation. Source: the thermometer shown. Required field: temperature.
14 (°C)
